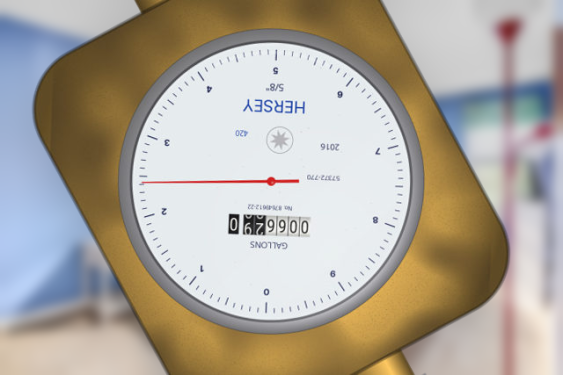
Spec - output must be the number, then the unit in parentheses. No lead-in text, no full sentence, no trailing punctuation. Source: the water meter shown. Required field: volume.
66292.4 (gal)
